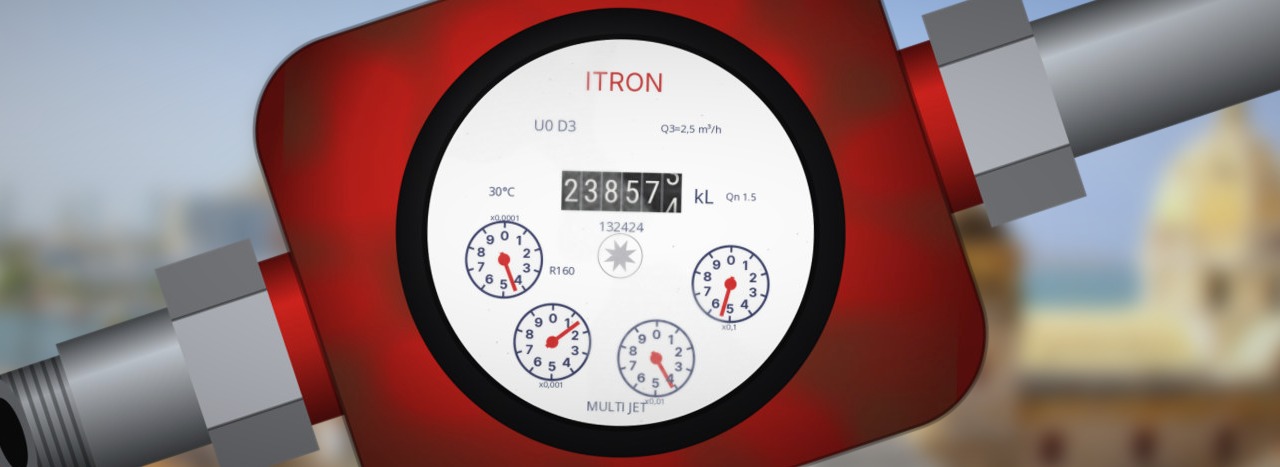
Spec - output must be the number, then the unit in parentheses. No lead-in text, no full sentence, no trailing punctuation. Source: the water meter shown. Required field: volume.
238573.5414 (kL)
